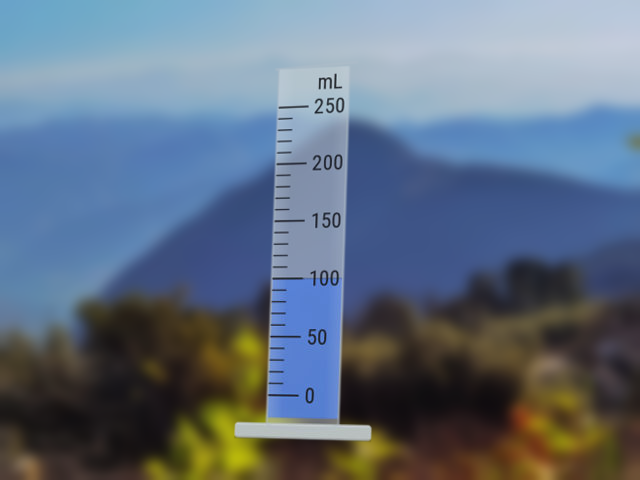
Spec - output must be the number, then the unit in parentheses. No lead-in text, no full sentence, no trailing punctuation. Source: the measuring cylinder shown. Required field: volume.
100 (mL)
